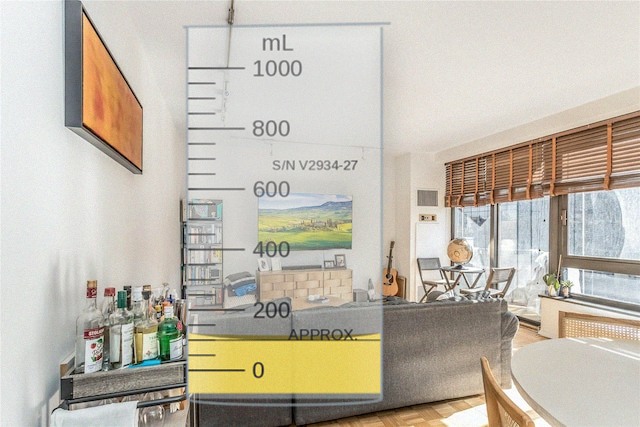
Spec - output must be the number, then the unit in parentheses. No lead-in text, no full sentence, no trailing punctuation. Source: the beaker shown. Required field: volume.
100 (mL)
